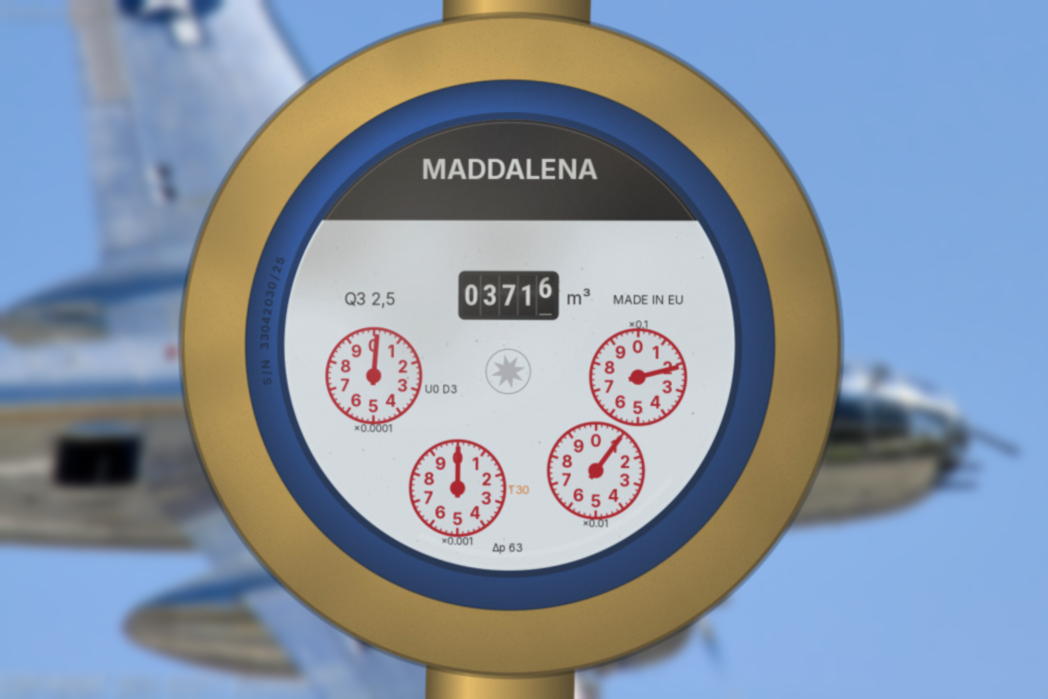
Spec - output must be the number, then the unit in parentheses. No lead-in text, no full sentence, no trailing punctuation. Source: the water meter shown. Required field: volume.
3716.2100 (m³)
